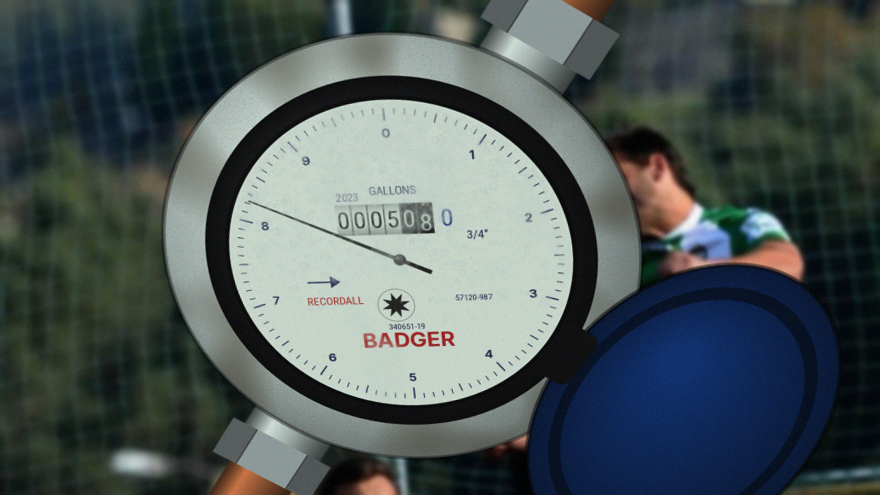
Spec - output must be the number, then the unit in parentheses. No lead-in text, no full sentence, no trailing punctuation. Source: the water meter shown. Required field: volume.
5078.2 (gal)
